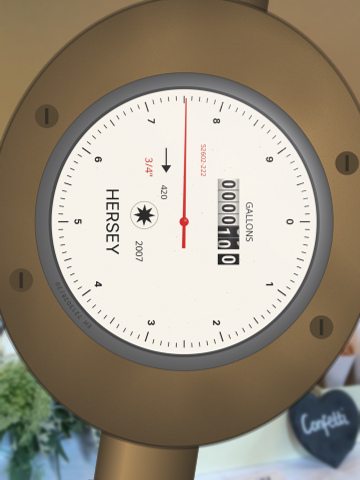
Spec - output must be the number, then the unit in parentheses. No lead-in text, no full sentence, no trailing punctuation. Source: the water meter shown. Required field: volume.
97.5 (gal)
